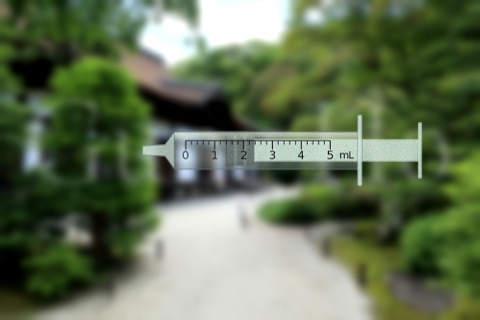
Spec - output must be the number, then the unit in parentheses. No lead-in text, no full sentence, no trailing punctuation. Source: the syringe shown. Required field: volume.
1.4 (mL)
